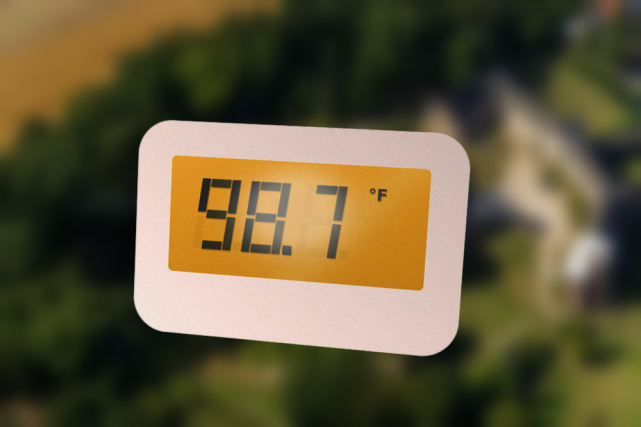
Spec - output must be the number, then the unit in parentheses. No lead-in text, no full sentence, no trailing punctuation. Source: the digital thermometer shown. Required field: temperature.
98.7 (°F)
